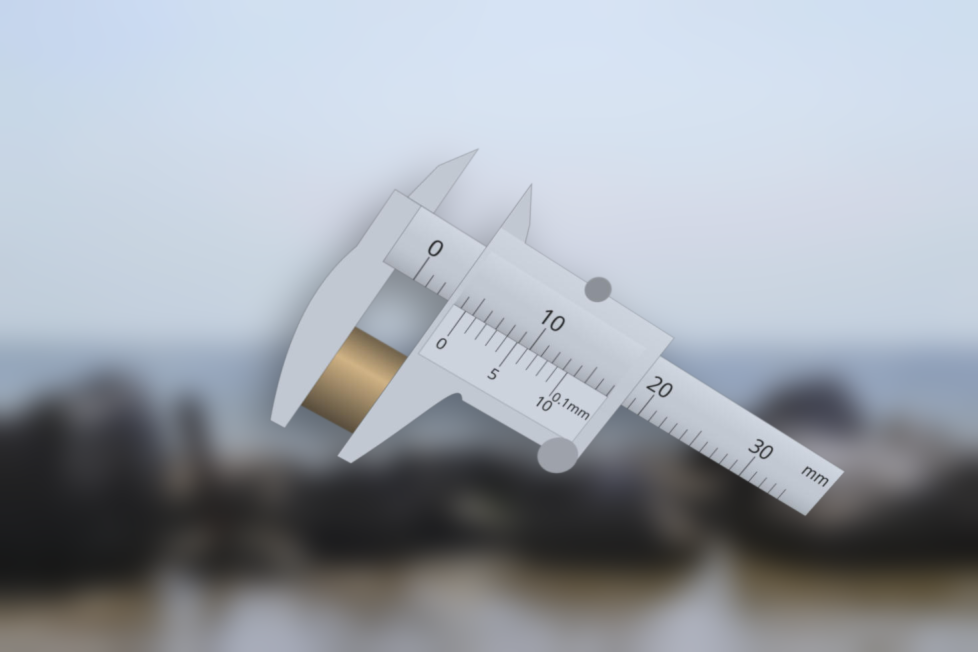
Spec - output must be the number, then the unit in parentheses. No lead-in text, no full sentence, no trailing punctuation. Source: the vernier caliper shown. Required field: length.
4.4 (mm)
